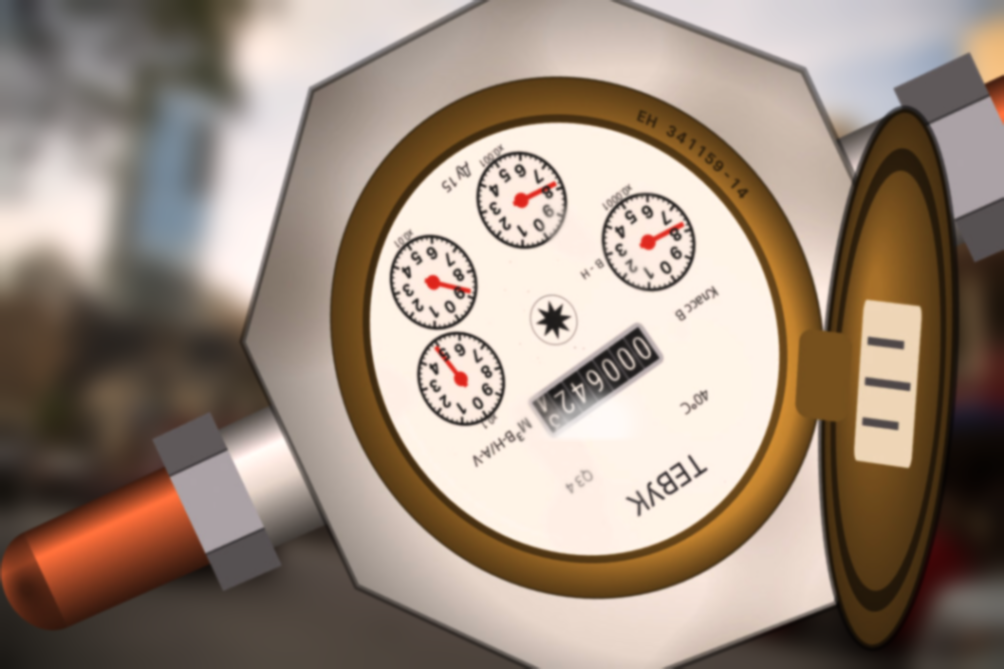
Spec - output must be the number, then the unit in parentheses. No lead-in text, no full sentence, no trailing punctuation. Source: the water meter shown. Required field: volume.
6423.4877 (m³)
